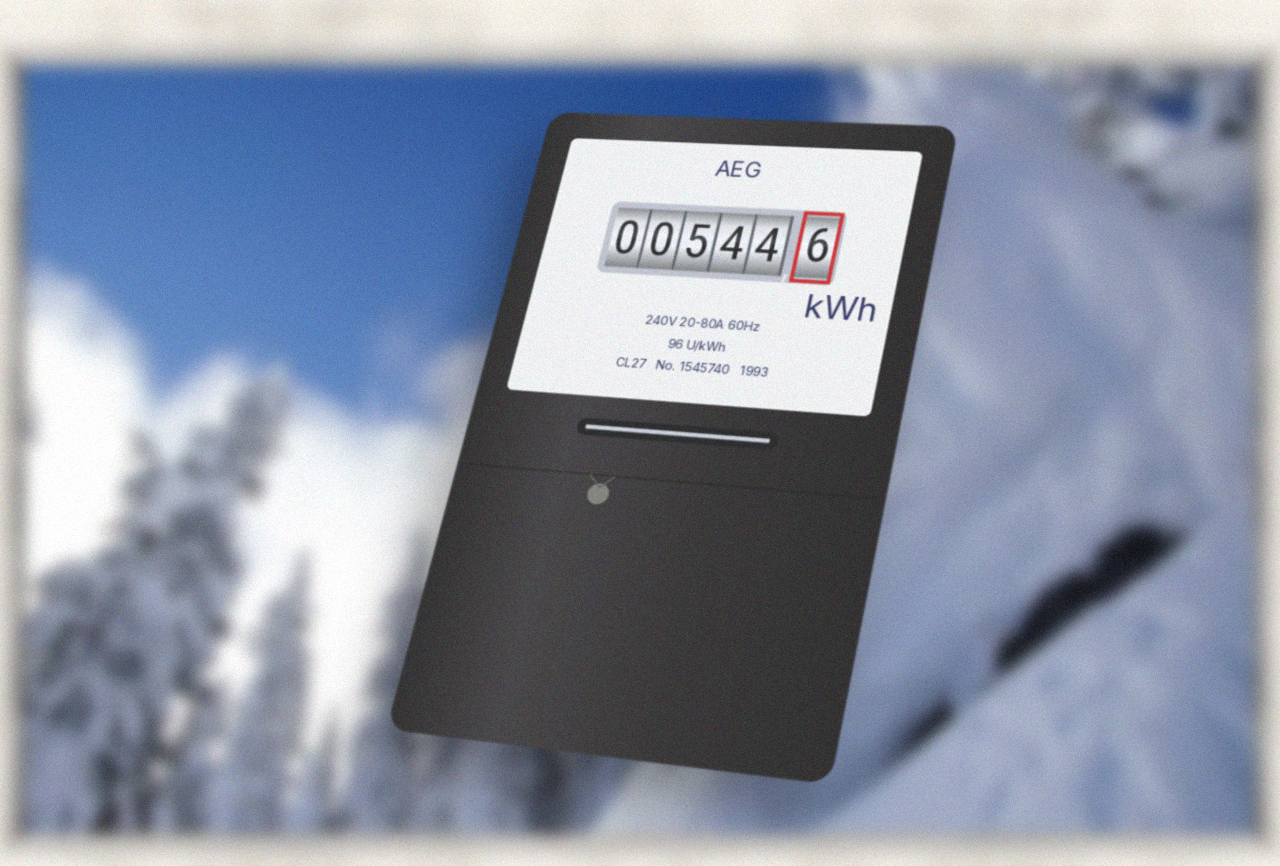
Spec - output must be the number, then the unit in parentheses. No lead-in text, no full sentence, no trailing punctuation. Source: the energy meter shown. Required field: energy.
544.6 (kWh)
